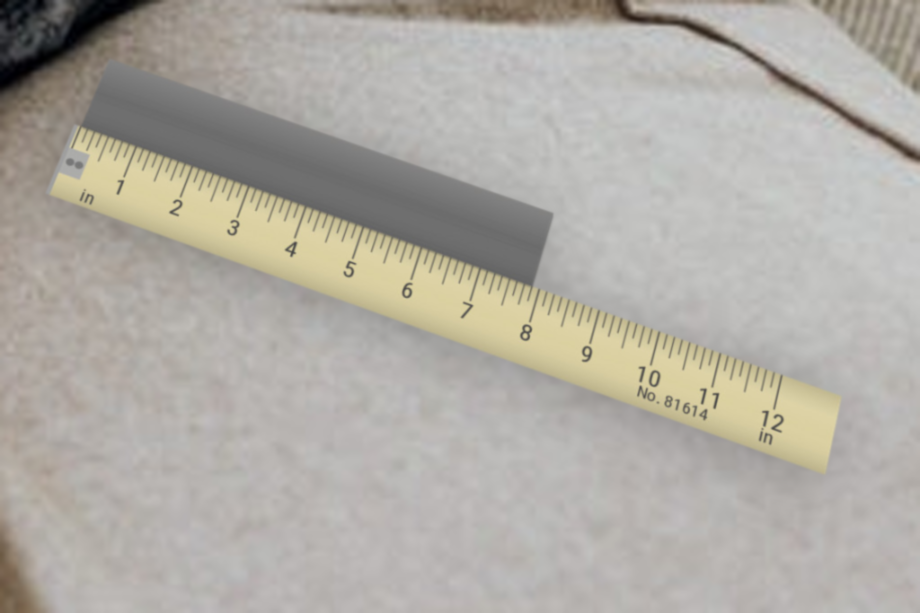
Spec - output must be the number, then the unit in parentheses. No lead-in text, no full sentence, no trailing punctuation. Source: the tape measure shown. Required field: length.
7.875 (in)
